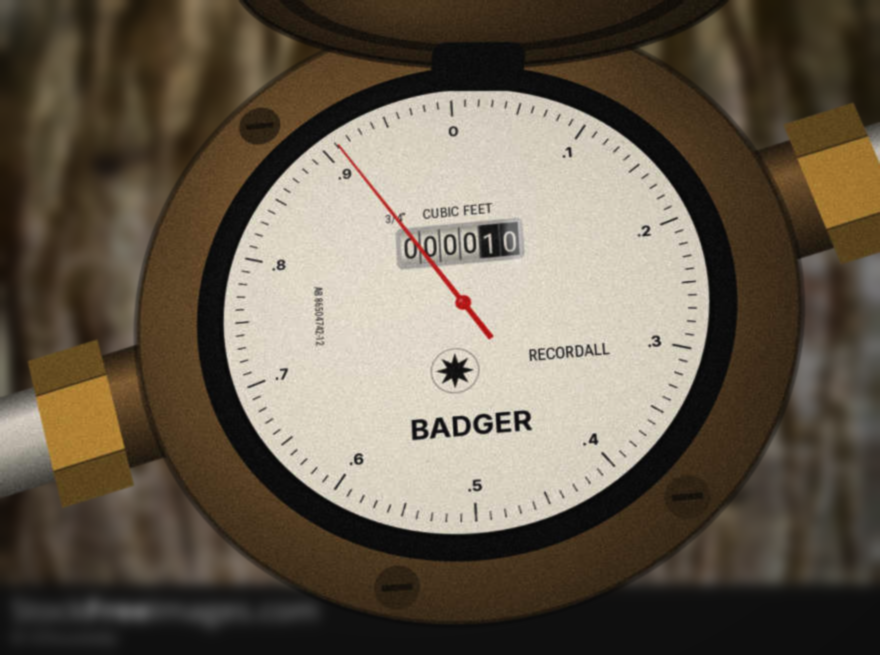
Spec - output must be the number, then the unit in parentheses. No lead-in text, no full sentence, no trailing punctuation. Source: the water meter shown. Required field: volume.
9.91 (ft³)
